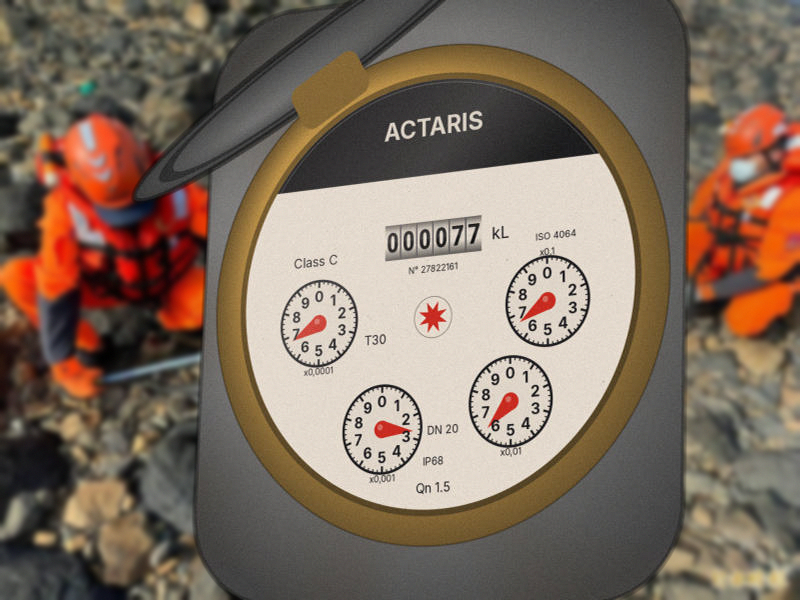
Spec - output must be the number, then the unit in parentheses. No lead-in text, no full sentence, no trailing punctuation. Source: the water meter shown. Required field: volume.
77.6626 (kL)
